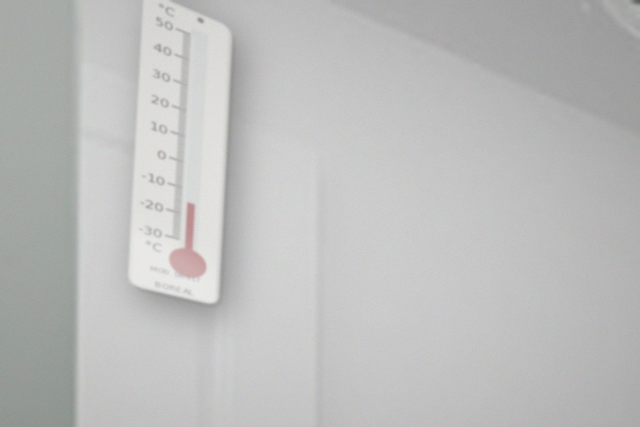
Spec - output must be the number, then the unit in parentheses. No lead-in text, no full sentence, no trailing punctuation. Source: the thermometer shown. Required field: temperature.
-15 (°C)
